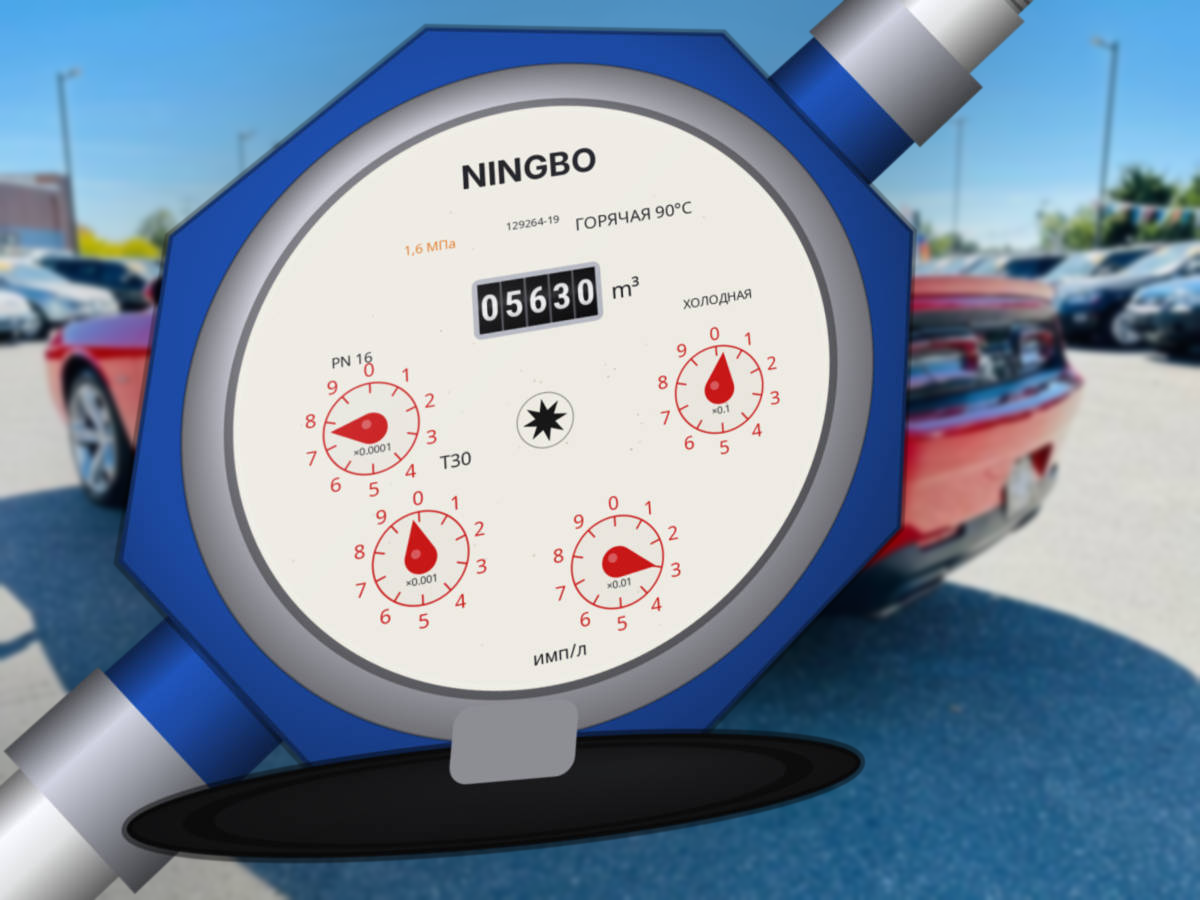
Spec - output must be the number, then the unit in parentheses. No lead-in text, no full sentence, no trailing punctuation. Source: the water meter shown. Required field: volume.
5630.0297 (m³)
